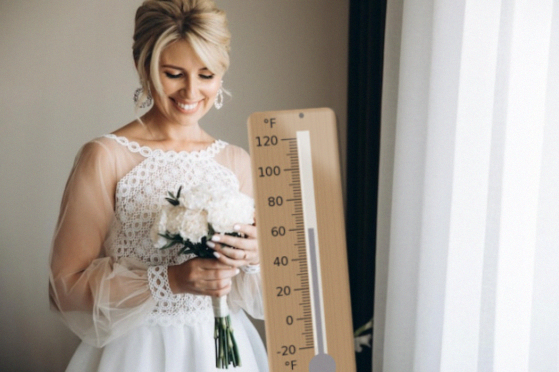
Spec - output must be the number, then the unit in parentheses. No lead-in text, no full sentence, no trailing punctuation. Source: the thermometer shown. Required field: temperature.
60 (°F)
